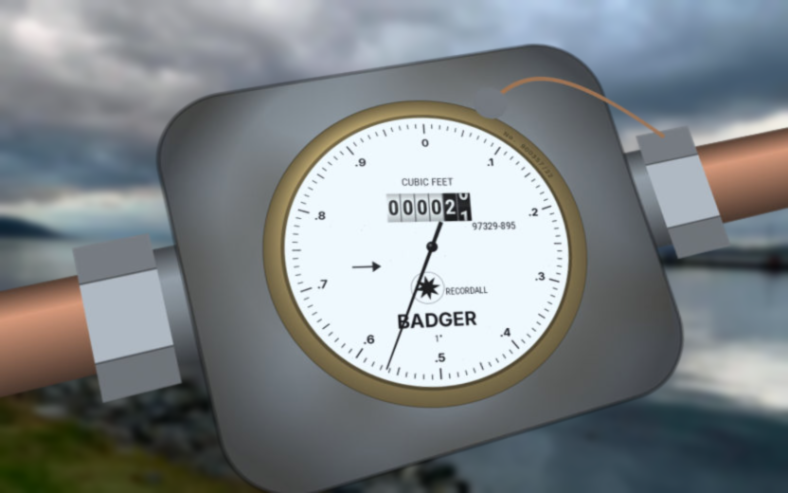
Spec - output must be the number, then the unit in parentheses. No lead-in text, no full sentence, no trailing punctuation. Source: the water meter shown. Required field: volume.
20.56 (ft³)
